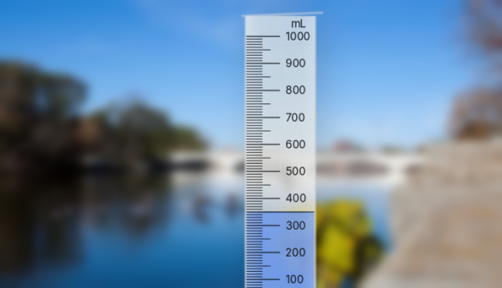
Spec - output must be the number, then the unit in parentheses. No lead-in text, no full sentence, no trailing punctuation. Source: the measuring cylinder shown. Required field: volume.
350 (mL)
